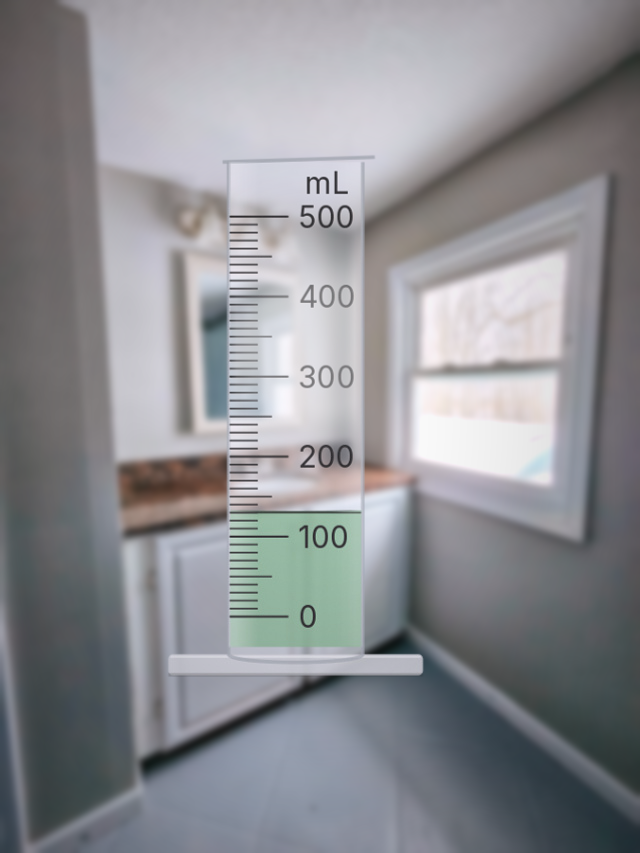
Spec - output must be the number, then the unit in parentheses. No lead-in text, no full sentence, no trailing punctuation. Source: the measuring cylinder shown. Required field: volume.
130 (mL)
